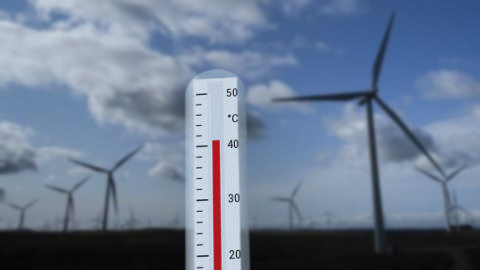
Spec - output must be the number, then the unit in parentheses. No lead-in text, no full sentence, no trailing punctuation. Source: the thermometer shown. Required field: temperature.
41 (°C)
